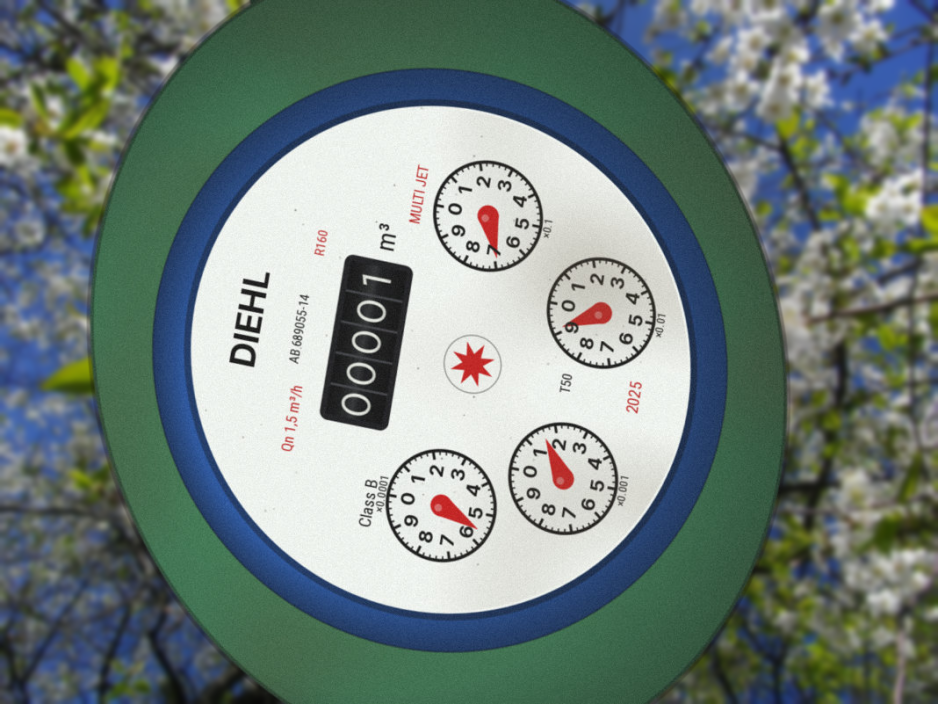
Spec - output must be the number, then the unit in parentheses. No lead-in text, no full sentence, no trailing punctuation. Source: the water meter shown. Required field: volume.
1.6915 (m³)
